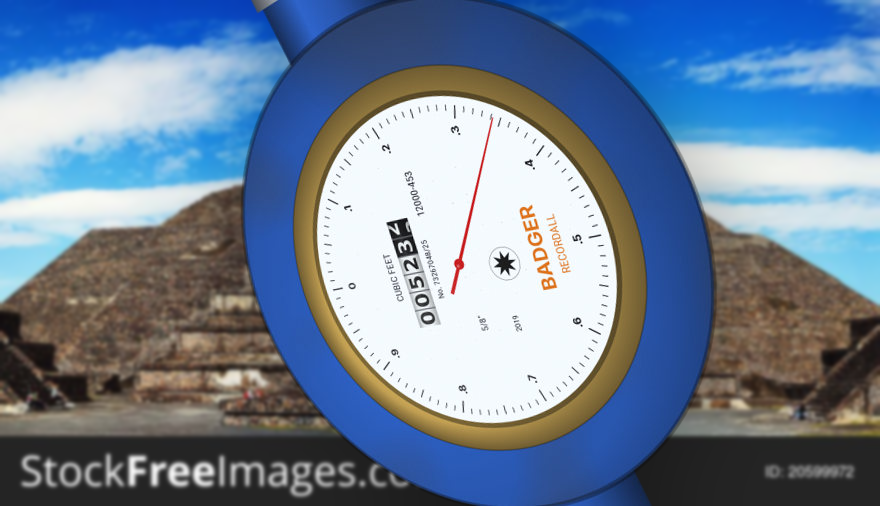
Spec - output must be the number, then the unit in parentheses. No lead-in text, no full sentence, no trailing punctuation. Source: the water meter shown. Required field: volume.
5232.34 (ft³)
